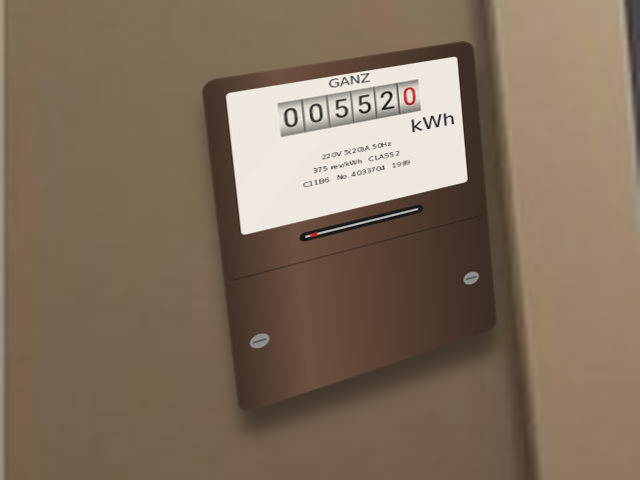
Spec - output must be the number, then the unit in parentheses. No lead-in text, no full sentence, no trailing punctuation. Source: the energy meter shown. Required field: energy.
552.0 (kWh)
